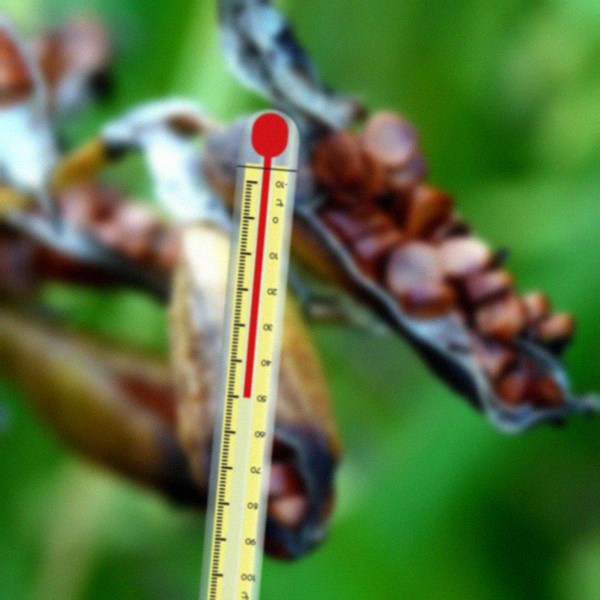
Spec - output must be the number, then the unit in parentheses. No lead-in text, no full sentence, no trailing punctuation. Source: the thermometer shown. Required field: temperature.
50 (°C)
